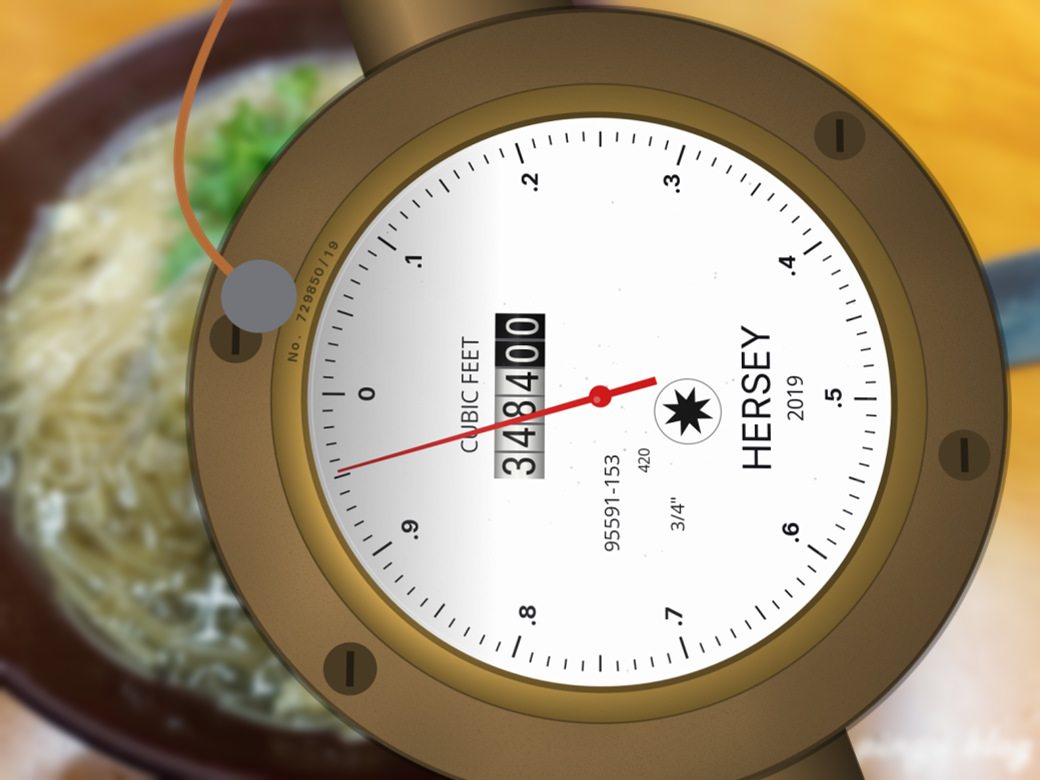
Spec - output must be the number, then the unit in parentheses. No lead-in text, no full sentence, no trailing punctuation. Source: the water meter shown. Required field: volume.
348399.95 (ft³)
